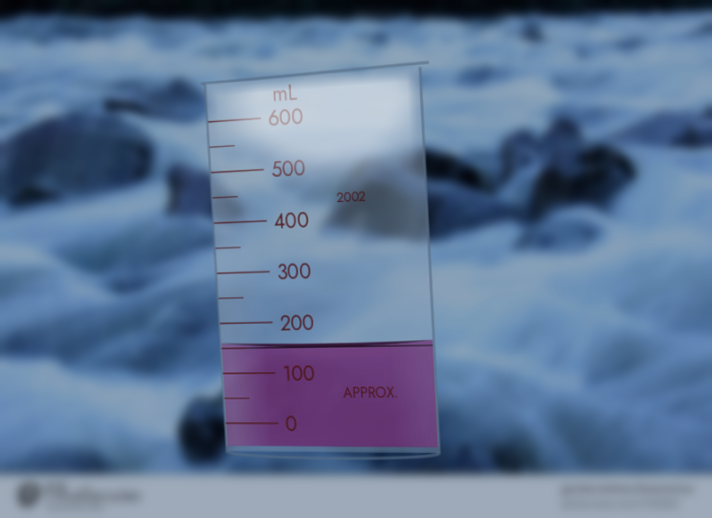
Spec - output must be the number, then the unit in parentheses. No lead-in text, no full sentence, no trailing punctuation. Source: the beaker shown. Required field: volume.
150 (mL)
